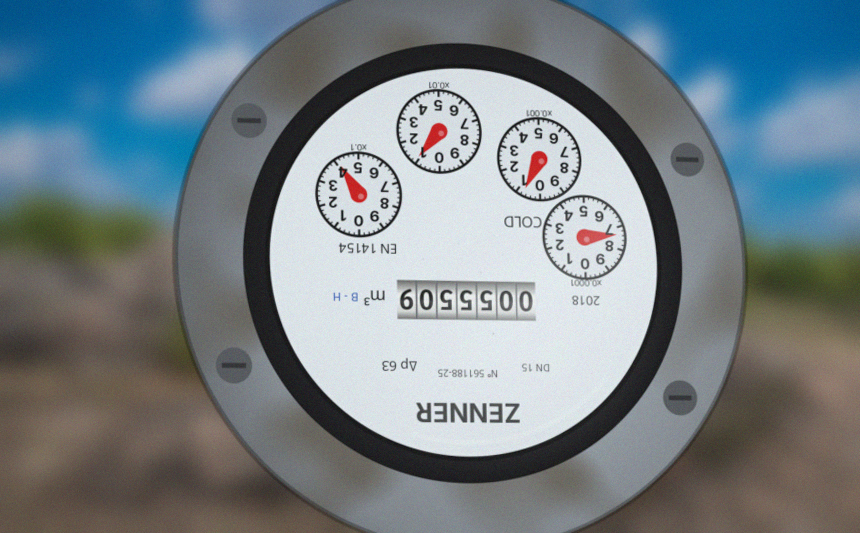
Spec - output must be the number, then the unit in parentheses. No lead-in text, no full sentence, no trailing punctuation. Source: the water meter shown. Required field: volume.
55509.4107 (m³)
